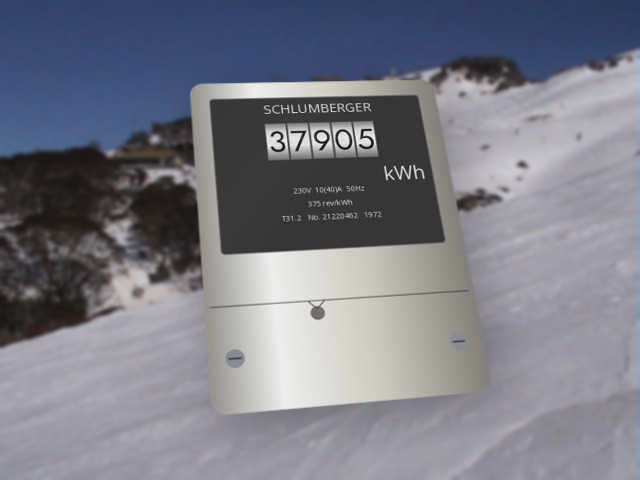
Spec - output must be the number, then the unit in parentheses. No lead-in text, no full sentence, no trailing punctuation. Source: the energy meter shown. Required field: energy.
37905 (kWh)
